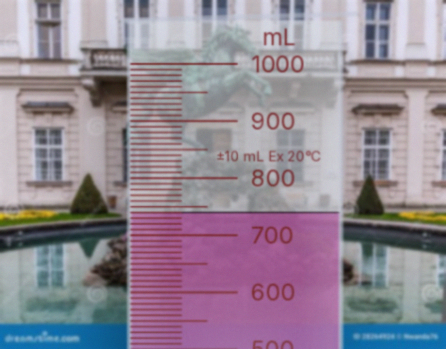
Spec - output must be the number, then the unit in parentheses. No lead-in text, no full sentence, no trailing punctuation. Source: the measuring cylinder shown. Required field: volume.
740 (mL)
